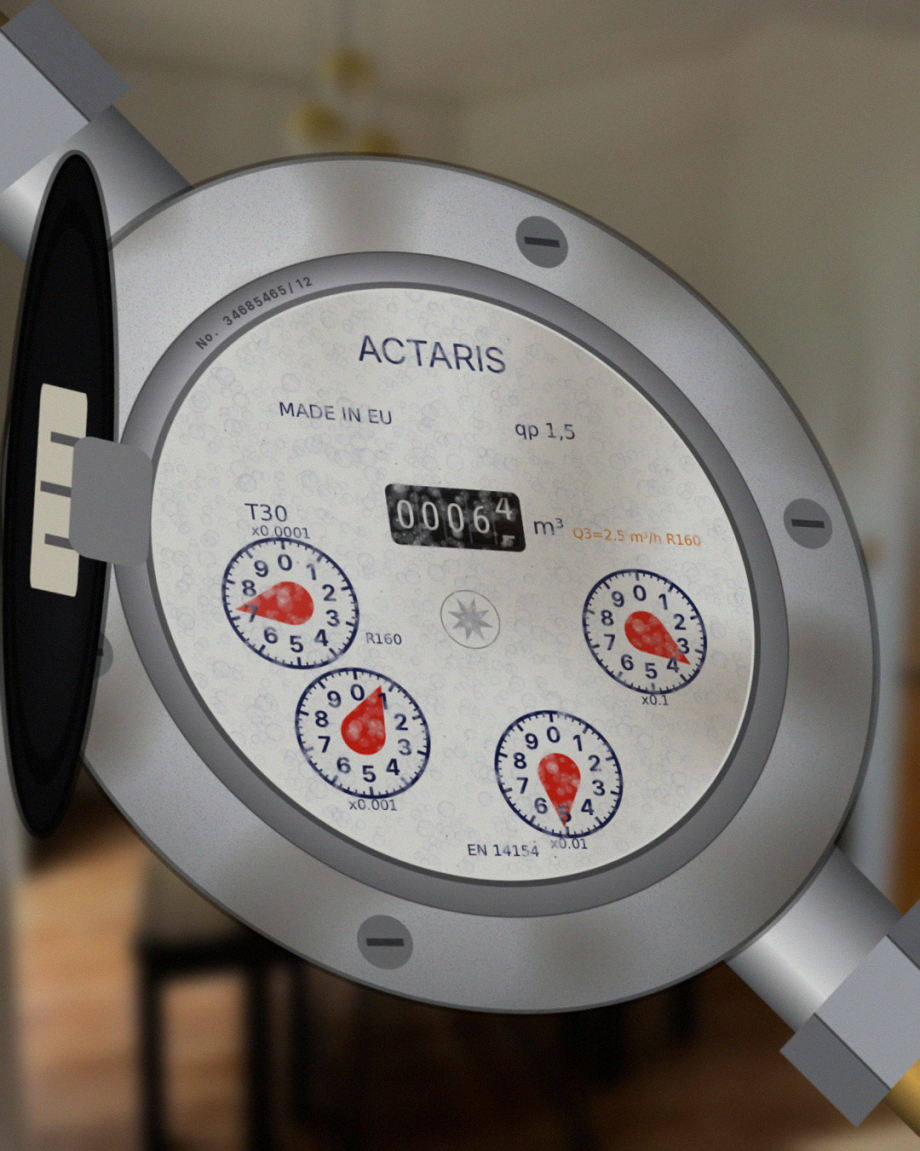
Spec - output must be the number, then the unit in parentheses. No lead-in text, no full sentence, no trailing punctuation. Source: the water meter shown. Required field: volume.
64.3507 (m³)
